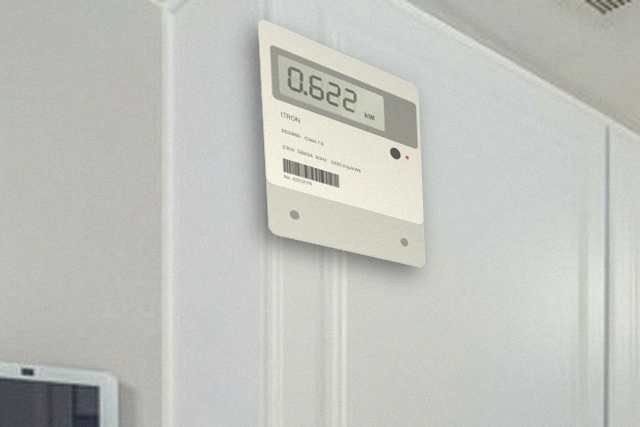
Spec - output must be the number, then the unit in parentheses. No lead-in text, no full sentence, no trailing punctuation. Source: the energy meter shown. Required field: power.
0.622 (kW)
